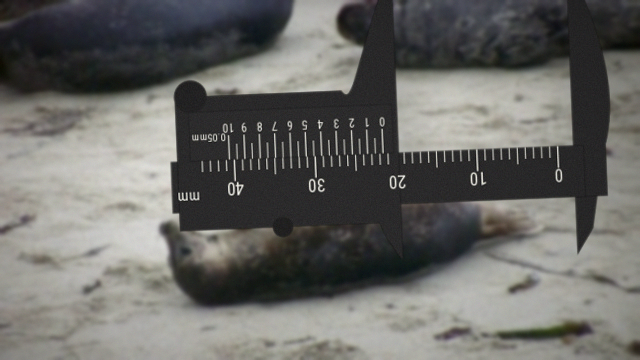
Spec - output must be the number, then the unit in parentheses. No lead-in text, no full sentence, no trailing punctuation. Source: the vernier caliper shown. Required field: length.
21.6 (mm)
